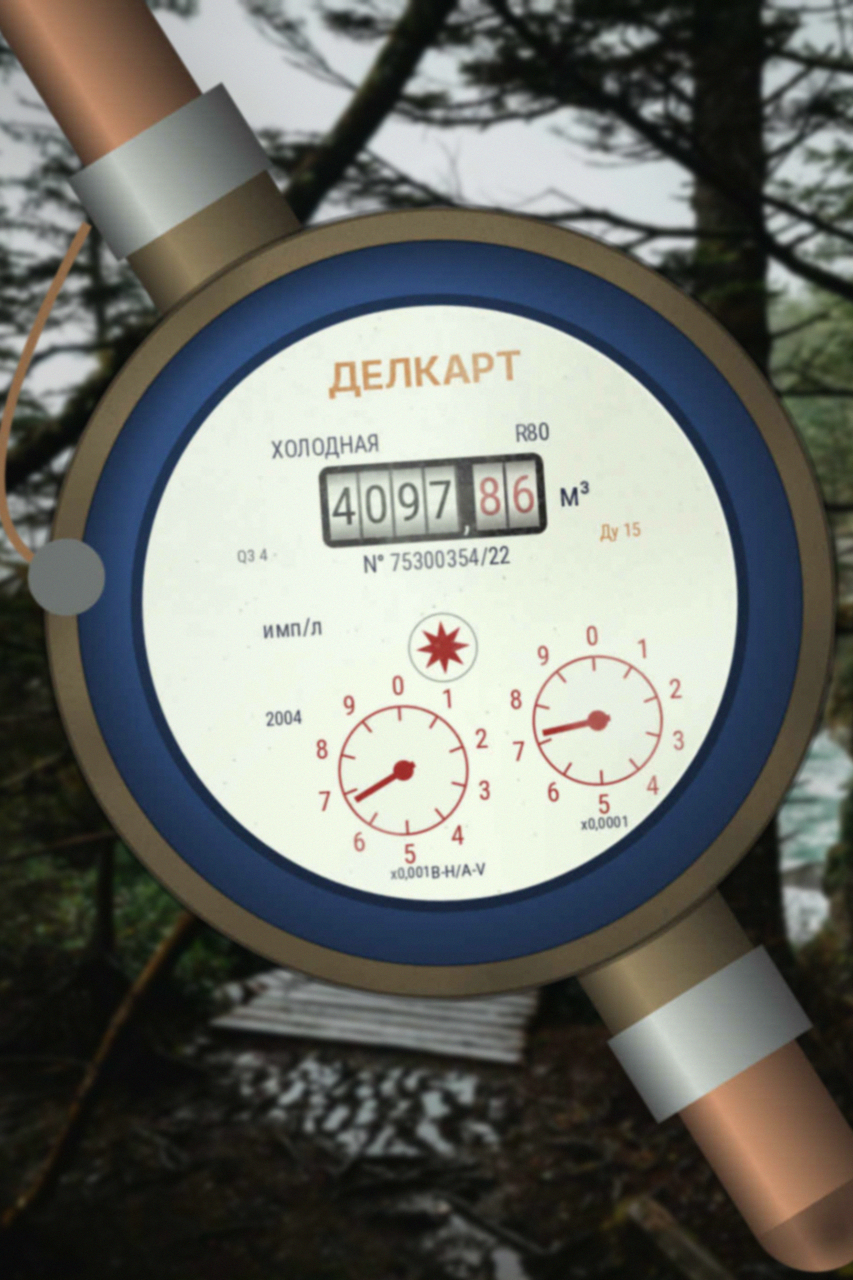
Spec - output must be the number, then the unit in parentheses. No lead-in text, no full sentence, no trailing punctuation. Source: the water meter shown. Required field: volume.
4097.8667 (m³)
